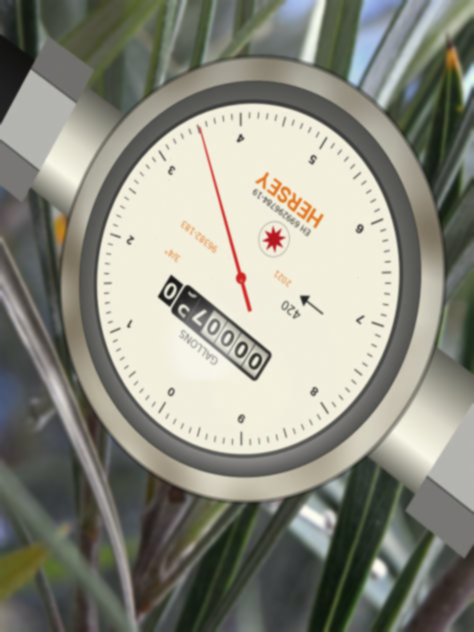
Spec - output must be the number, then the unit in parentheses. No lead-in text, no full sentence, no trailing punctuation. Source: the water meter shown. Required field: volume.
753.5 (gal)
